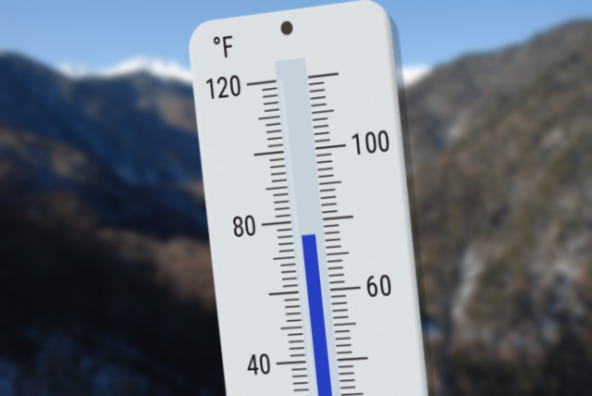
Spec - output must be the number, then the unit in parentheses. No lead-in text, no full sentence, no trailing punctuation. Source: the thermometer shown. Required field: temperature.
76 (°F)
